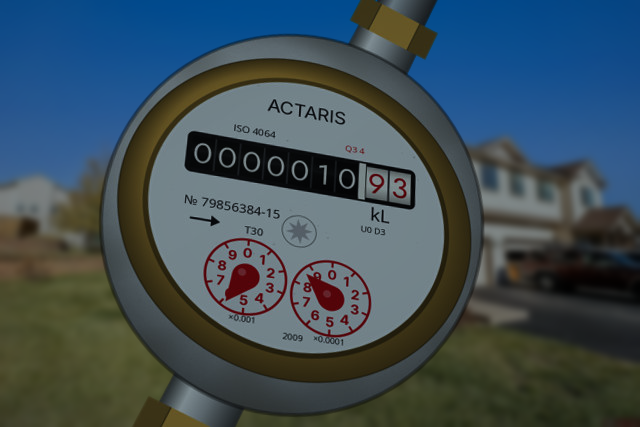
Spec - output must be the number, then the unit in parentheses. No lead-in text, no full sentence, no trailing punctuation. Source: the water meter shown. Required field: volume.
10.9358 (kL)
